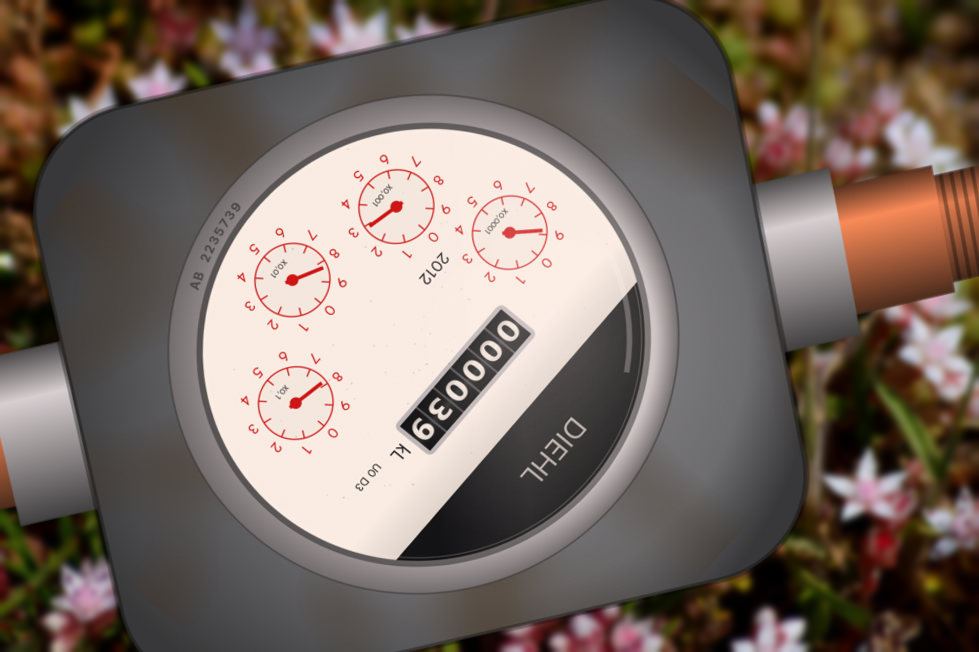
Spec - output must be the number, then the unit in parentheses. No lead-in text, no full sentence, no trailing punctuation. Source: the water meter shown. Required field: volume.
39.7828 (kL)
